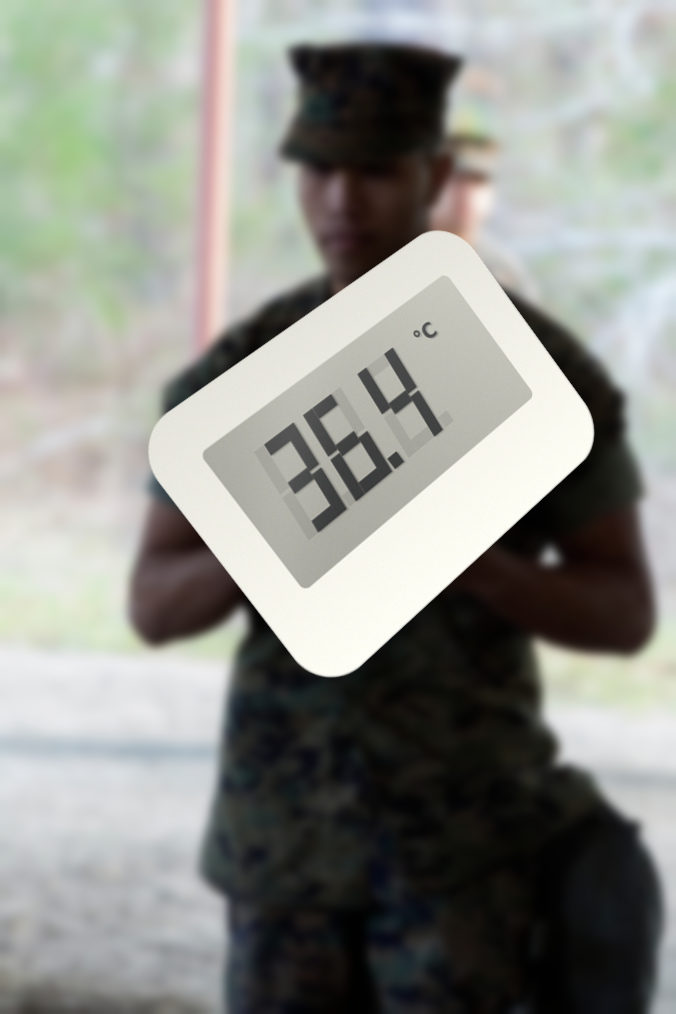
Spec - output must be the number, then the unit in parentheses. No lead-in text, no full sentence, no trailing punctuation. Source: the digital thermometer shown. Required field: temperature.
36.4 (°C)
